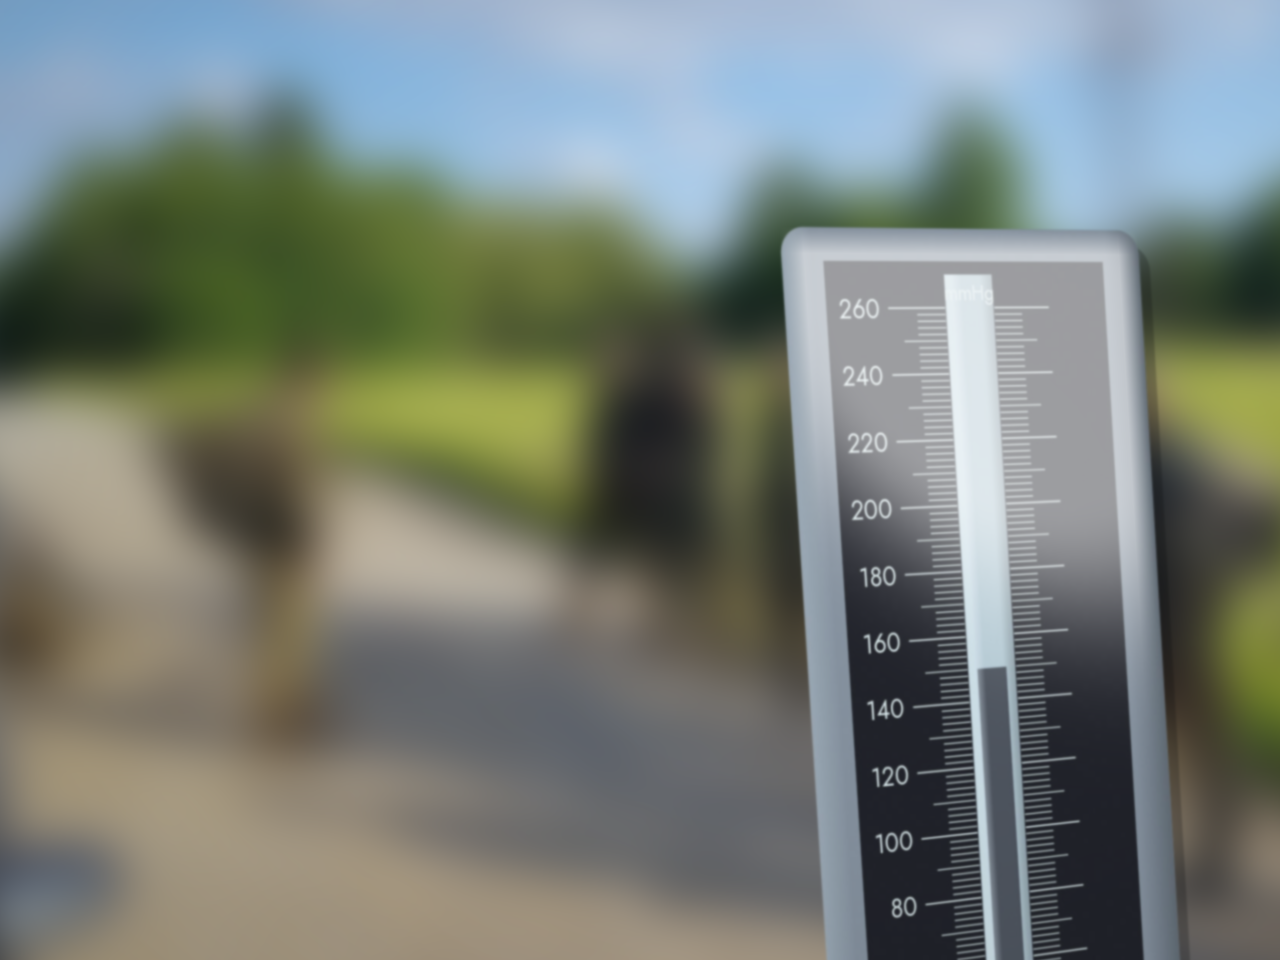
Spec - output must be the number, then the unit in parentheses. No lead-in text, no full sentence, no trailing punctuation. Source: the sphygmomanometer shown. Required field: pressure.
150 (mmHg)
